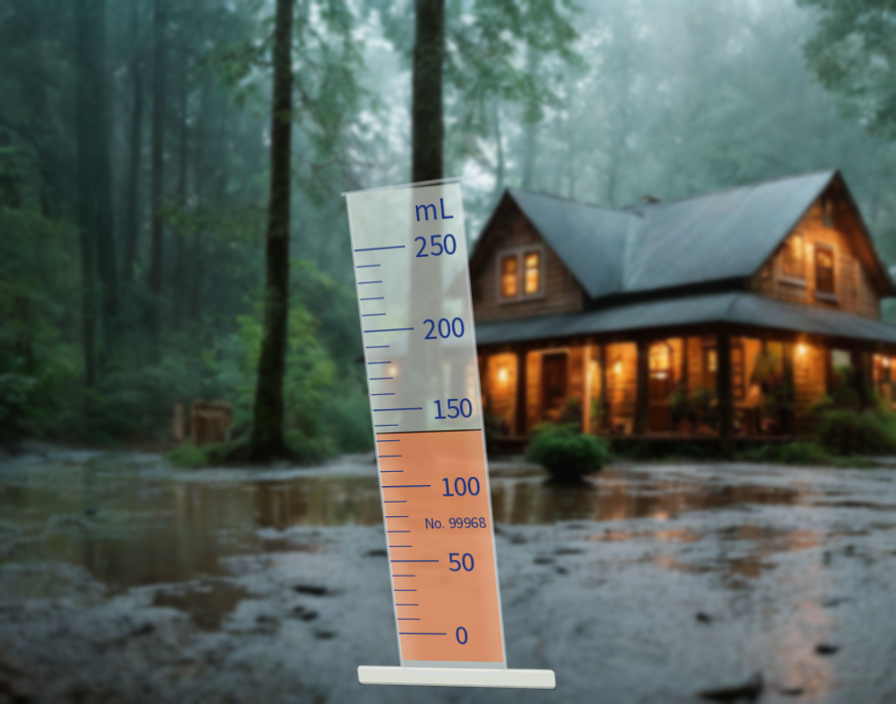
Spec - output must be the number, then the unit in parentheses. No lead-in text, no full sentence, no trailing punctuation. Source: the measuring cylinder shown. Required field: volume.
135 (mL)
